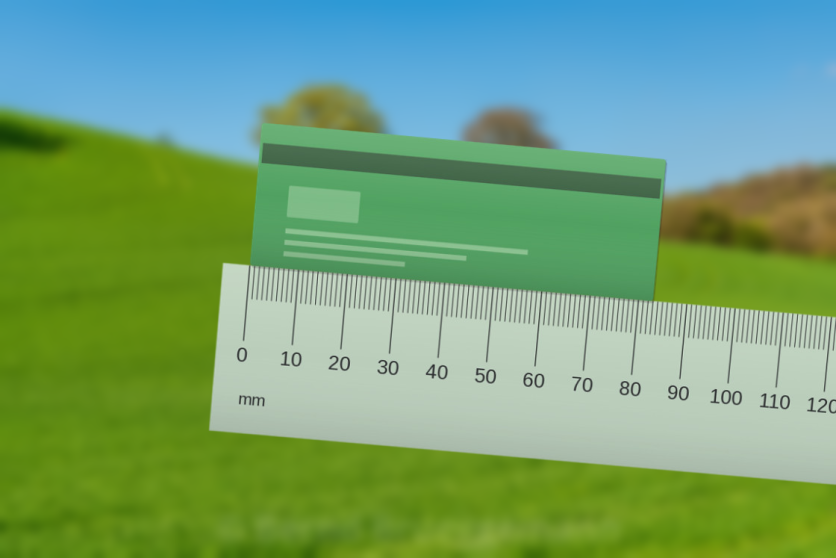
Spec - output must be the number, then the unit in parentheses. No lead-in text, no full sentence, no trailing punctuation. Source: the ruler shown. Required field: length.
83 (mm)
